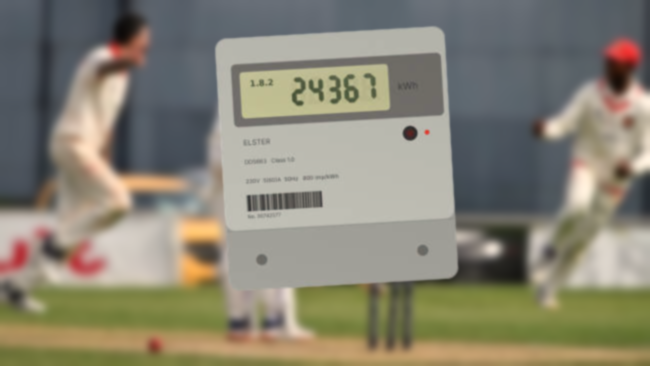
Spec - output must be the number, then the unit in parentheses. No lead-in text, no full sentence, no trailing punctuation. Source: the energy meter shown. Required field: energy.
24367 (kWh)
